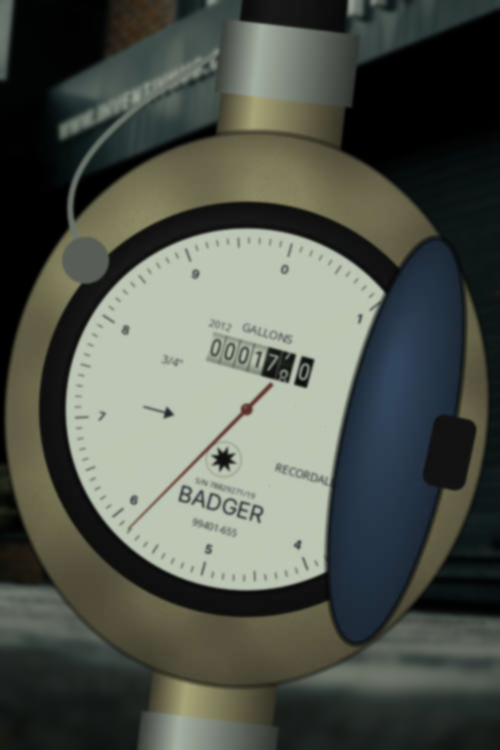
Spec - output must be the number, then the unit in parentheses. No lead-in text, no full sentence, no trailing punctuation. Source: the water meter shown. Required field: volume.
1775.8 (gal)
